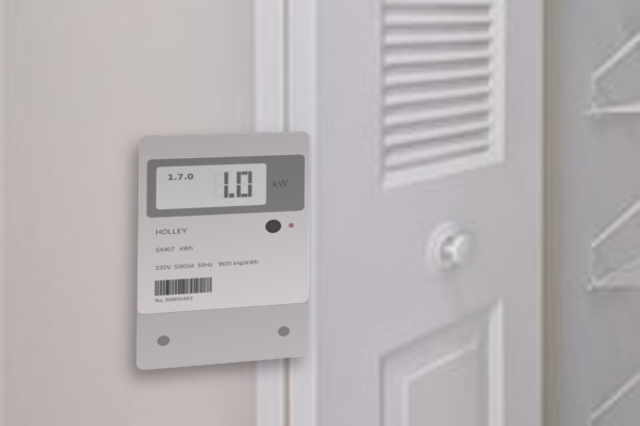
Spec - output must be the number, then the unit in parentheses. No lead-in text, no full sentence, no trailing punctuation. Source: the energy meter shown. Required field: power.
1.0 (kW)
